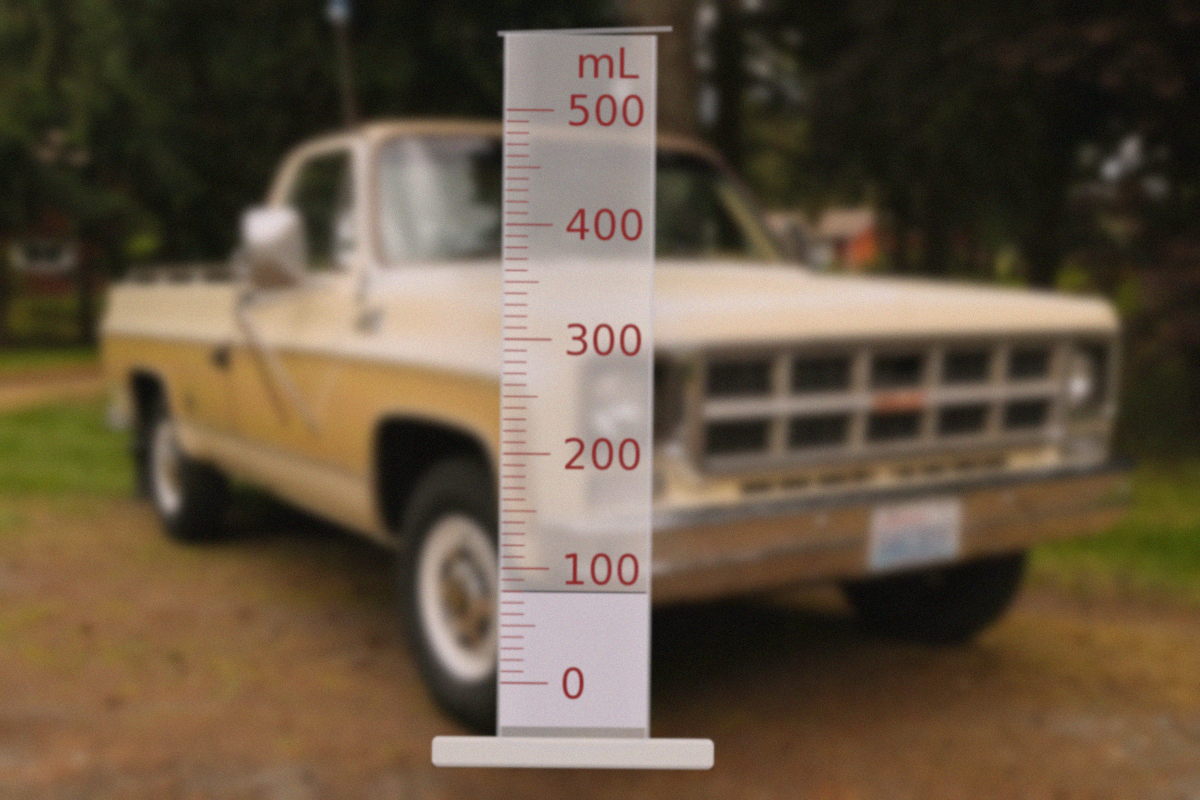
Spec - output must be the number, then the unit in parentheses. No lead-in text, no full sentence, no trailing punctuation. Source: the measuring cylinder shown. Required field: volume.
80 (mL)
